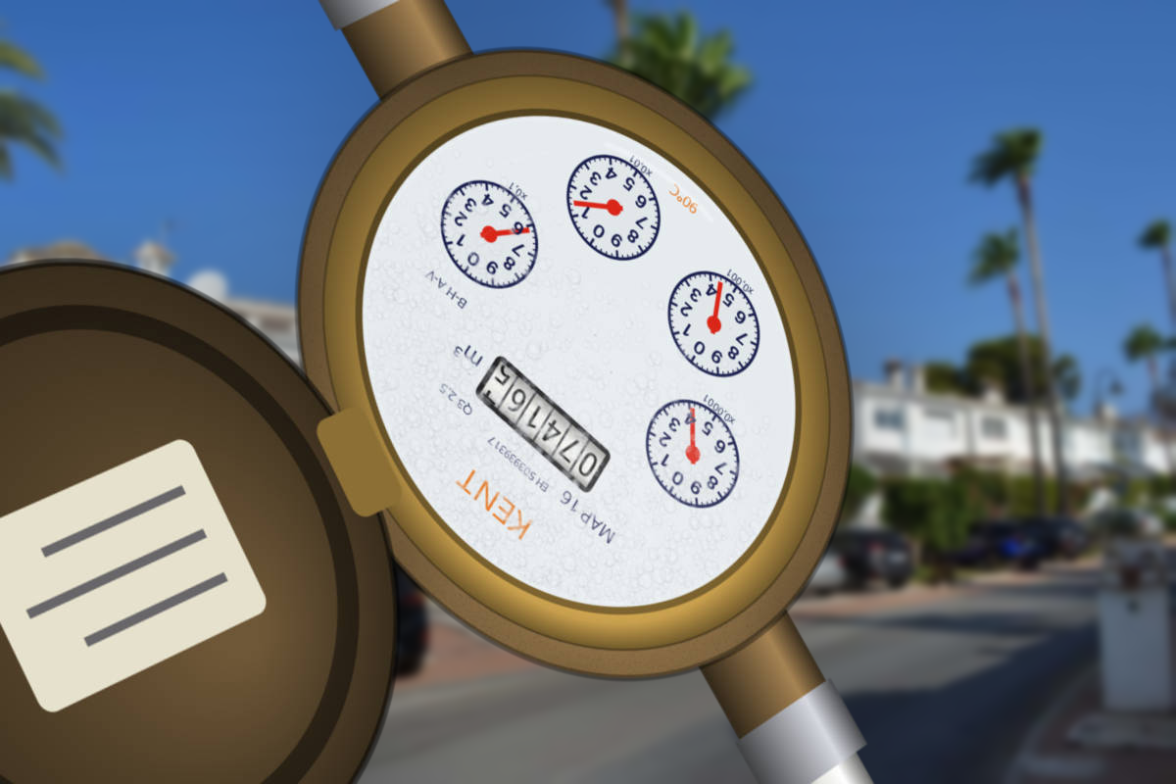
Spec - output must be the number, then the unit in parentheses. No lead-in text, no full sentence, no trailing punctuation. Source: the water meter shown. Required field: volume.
74164.6144 (m³)
